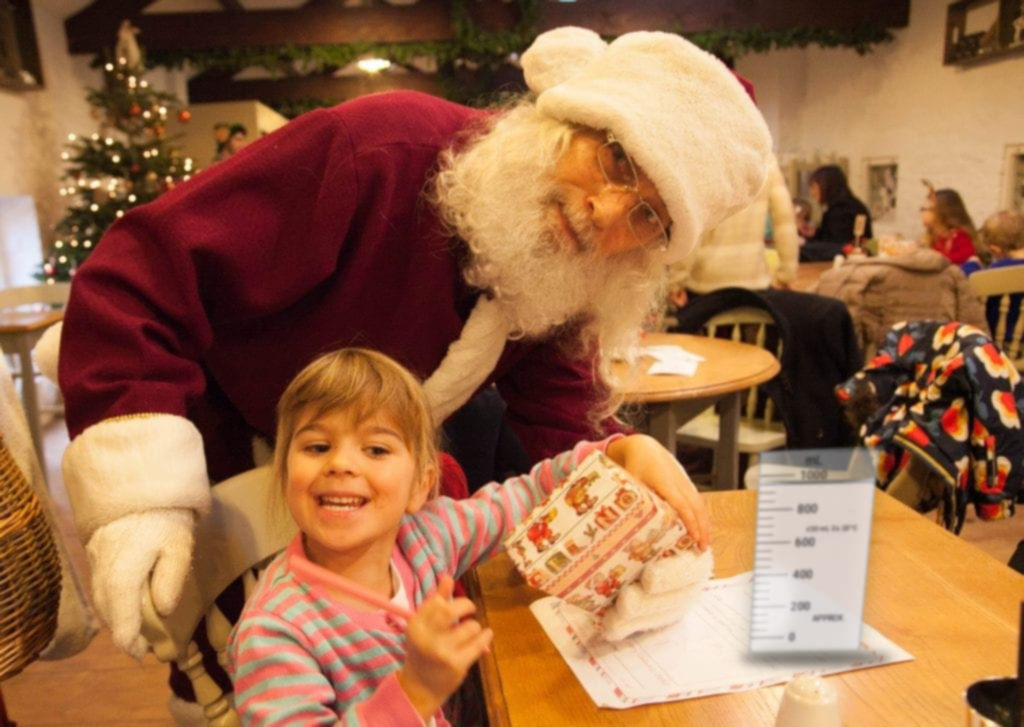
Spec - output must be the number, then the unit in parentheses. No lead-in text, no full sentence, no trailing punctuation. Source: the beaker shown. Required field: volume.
950 (mL)
